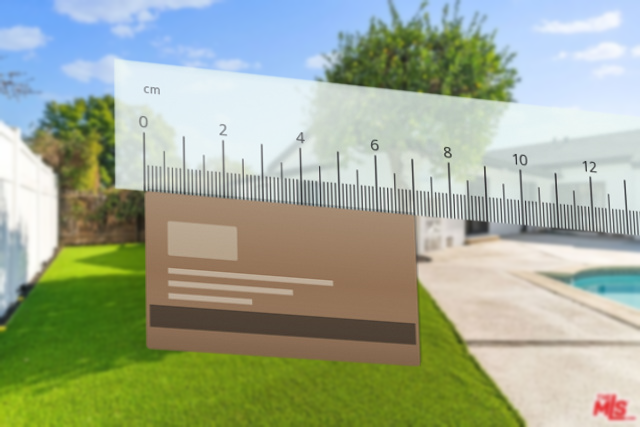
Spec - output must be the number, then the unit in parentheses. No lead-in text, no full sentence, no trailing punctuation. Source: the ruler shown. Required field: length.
7 (cm)
